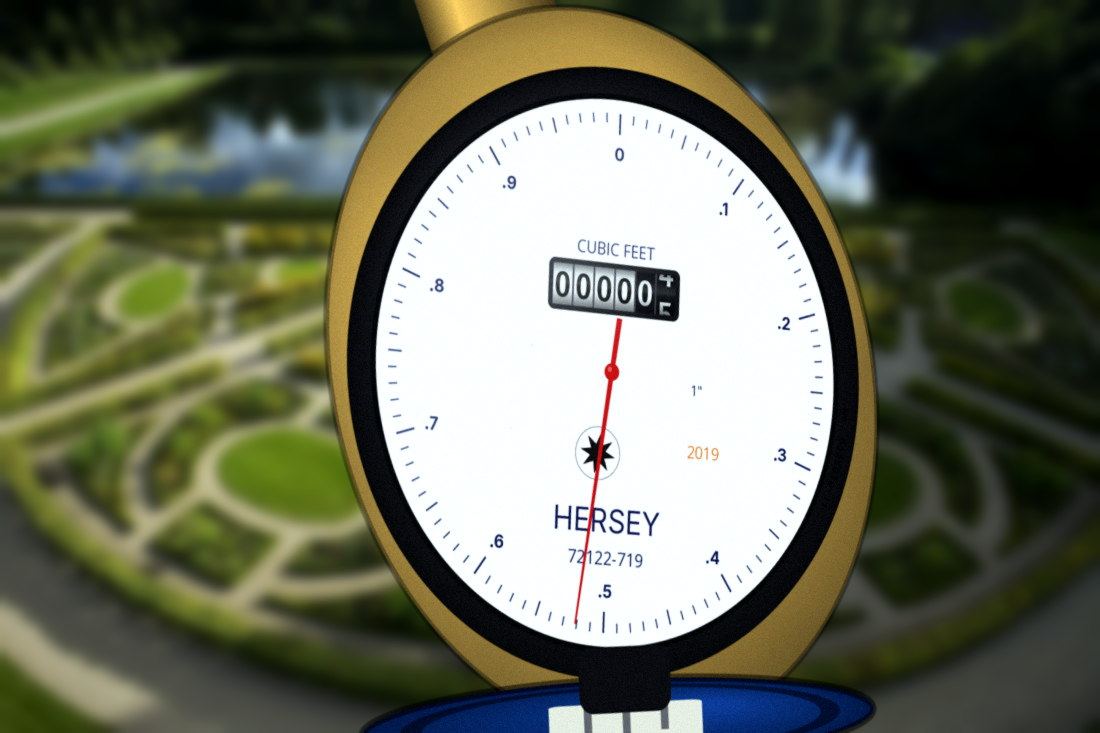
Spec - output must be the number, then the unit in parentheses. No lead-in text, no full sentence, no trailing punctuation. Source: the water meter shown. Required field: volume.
4.52 (ft³)
